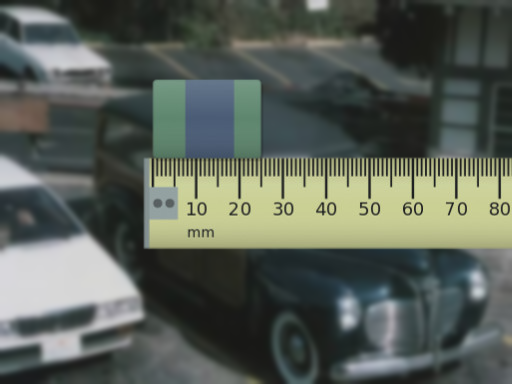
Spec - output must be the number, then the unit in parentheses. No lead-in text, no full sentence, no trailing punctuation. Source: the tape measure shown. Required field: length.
25 (mm)
